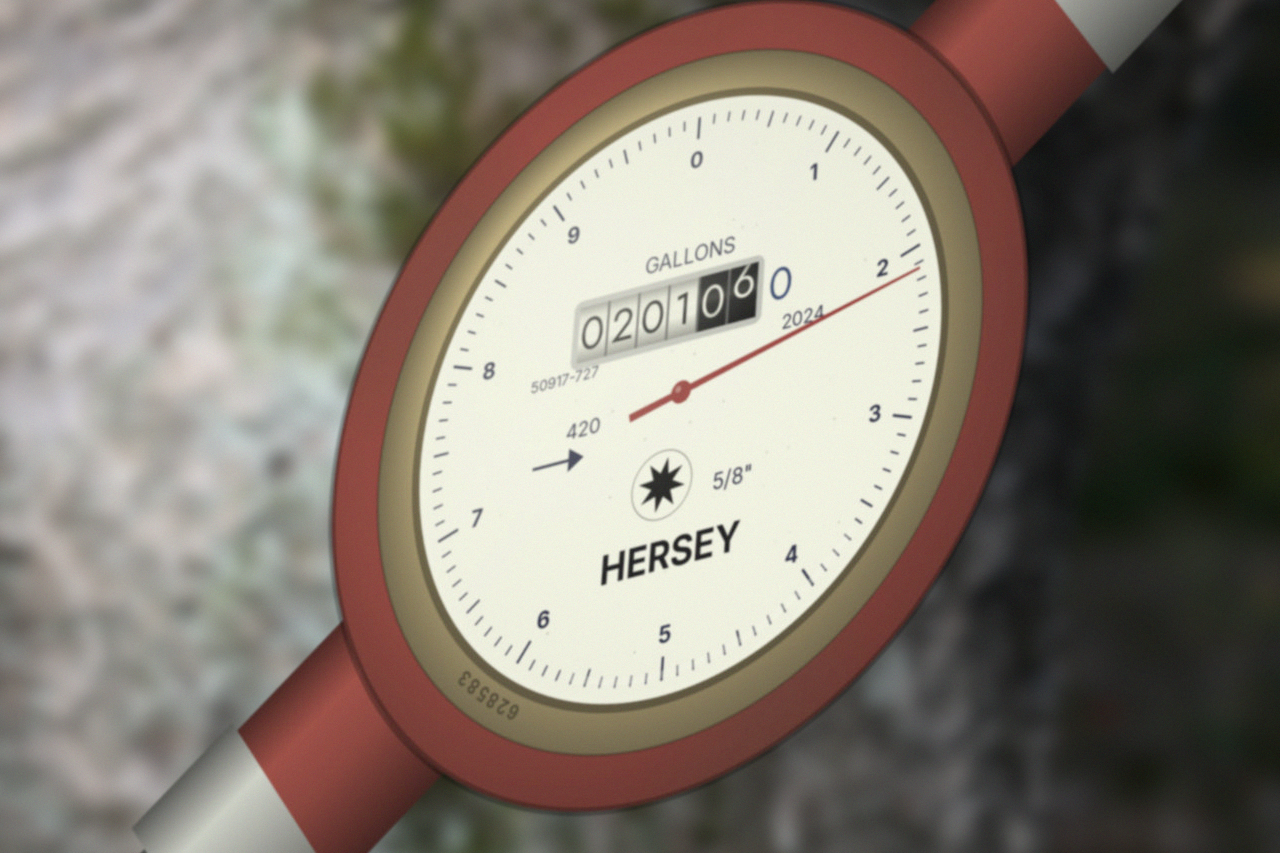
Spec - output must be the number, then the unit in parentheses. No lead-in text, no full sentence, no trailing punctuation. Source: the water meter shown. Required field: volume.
201062.1 (gal)
